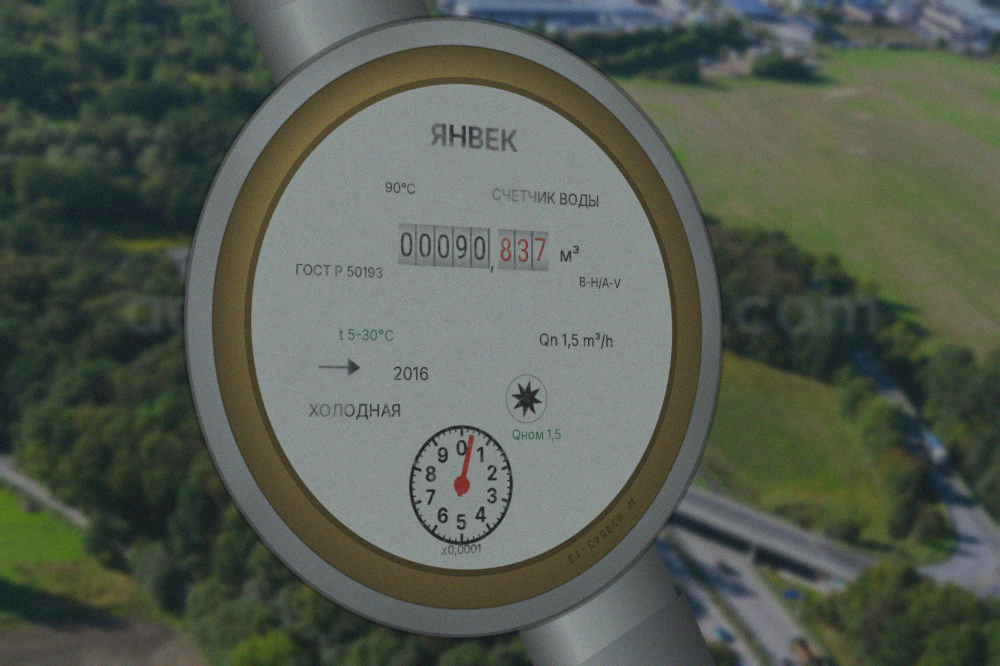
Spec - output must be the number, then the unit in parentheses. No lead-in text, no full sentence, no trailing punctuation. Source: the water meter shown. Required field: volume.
90.8370 (m³)
